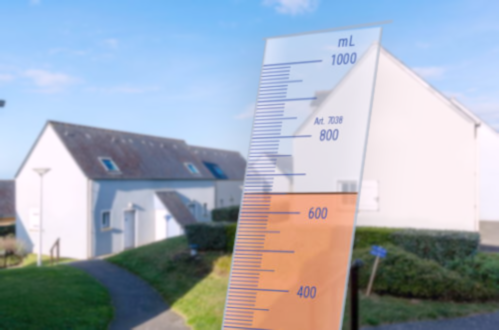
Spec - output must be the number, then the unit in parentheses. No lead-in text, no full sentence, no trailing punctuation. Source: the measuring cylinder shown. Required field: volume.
650 (mL)
